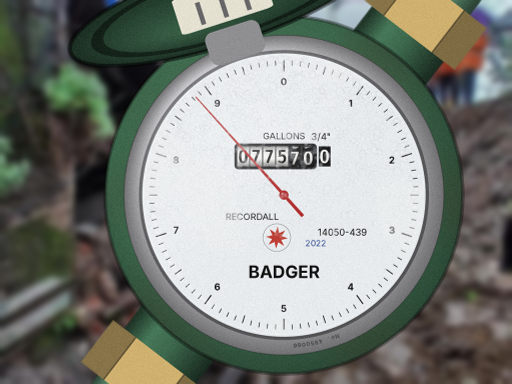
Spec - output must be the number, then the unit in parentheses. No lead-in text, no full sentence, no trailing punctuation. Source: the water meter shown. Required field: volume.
775698.8 (gal)
